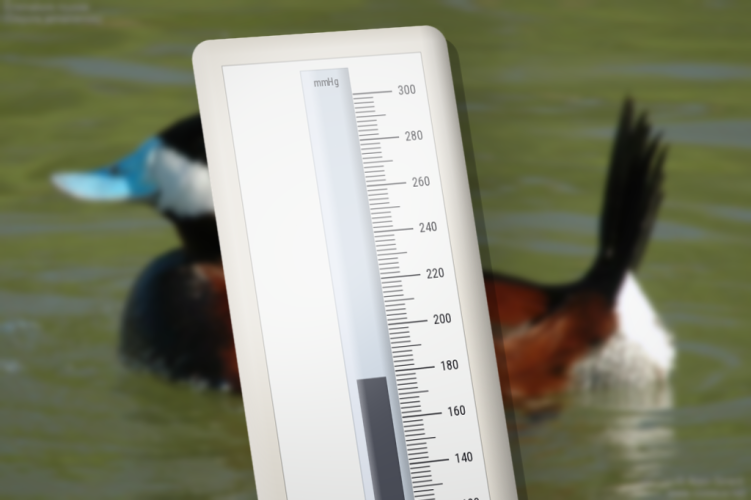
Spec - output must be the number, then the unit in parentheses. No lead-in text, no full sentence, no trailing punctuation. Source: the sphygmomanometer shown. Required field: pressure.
178 (mmHg)
